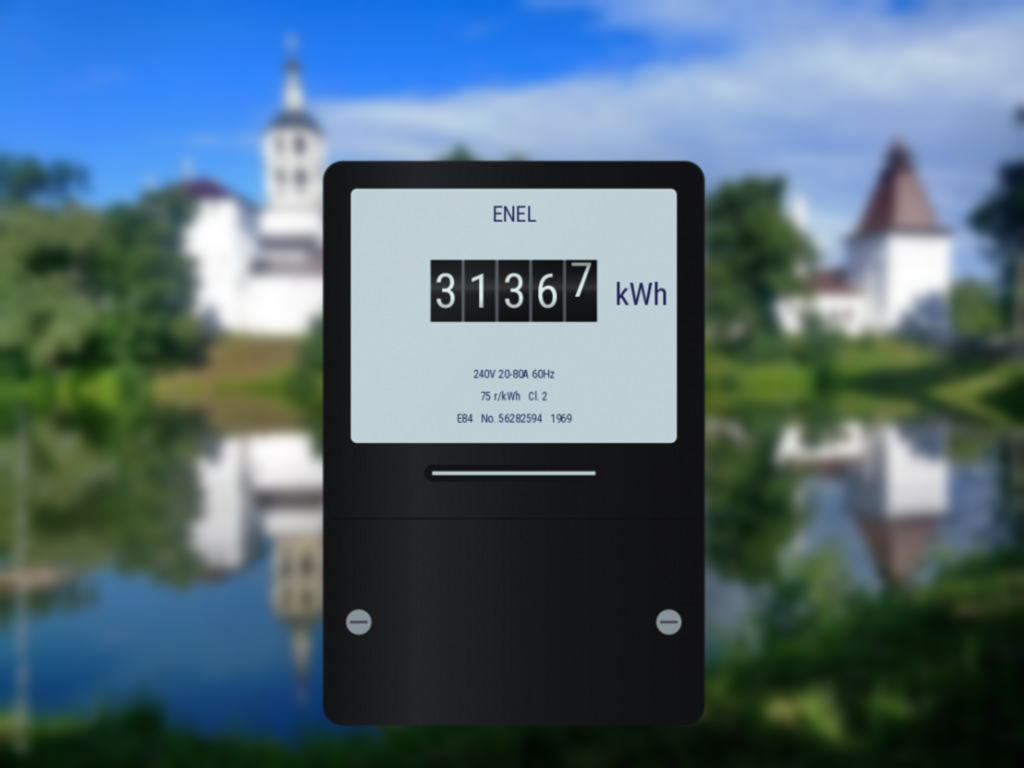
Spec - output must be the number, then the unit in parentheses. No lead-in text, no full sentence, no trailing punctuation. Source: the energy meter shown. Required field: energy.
31367 (kWh)
